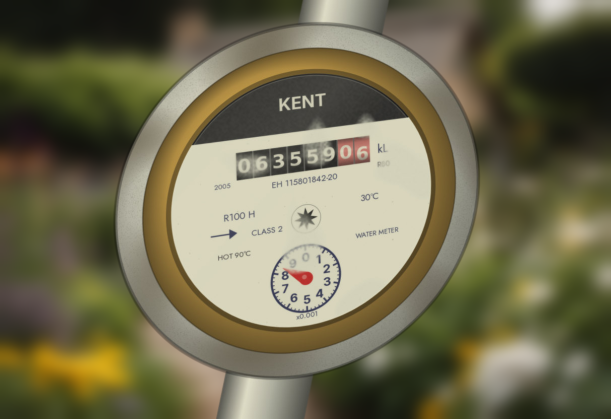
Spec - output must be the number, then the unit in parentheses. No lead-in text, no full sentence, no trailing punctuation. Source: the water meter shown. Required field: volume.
63559.058 (kL)
